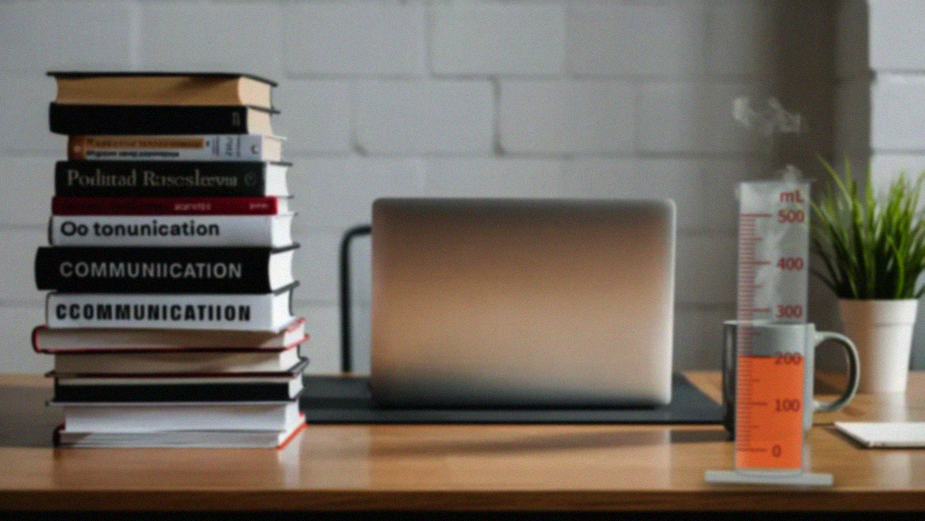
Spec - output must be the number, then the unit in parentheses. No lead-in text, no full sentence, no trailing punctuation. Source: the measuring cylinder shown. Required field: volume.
200 (mL)
